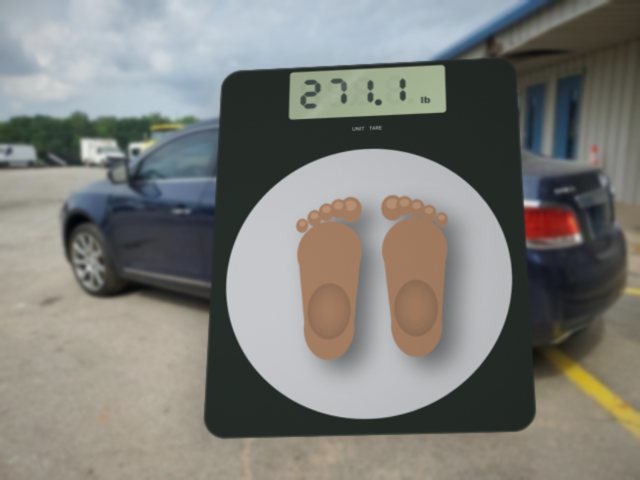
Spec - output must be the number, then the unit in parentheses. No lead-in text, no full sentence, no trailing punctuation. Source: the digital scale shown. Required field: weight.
271.1 (lb)
